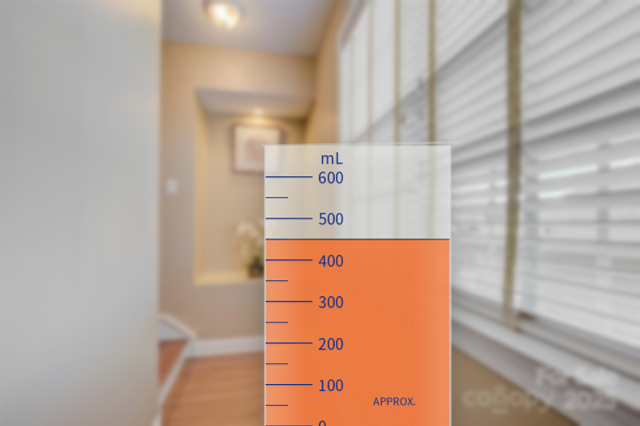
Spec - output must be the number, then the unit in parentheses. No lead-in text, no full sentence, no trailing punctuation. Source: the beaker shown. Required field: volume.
450 (mL)
